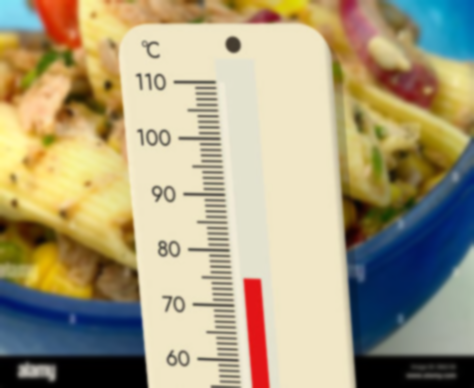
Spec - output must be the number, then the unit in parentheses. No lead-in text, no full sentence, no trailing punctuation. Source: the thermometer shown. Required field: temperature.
75 (°C)
